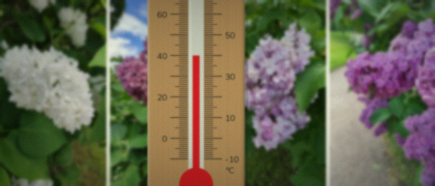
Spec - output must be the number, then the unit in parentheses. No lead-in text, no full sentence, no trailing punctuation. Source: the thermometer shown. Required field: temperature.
40 (°C)
